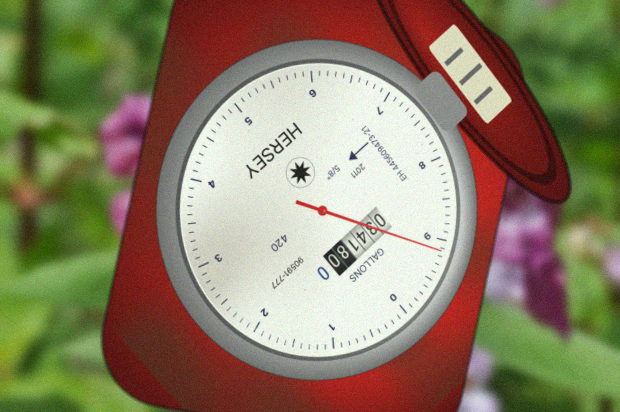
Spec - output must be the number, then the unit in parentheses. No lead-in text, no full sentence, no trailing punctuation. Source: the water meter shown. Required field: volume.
341799.1 (gal)
